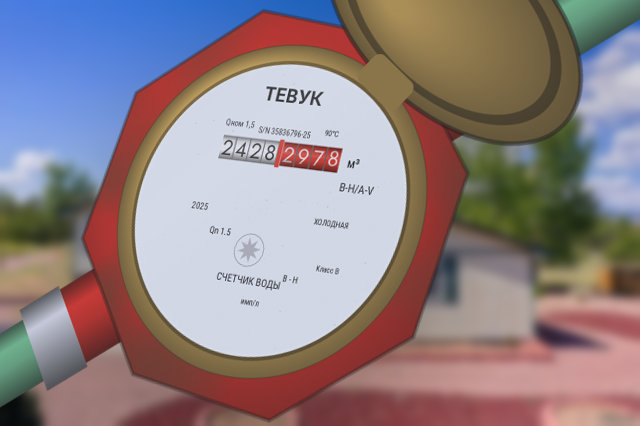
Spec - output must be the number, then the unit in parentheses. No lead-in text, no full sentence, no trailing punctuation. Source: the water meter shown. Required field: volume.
2428.2978 (m³)
